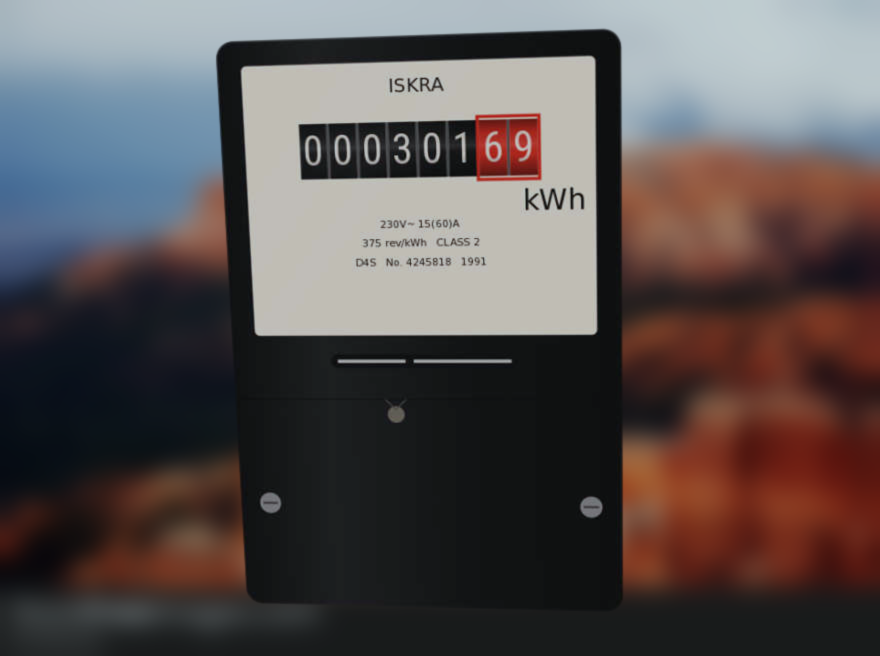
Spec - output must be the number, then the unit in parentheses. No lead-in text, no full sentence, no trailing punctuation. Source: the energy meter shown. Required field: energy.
301.69 (kWh)
